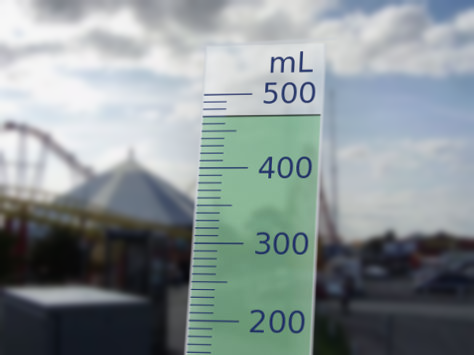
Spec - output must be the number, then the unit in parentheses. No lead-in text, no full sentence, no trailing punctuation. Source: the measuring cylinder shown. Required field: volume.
470 (mL)
